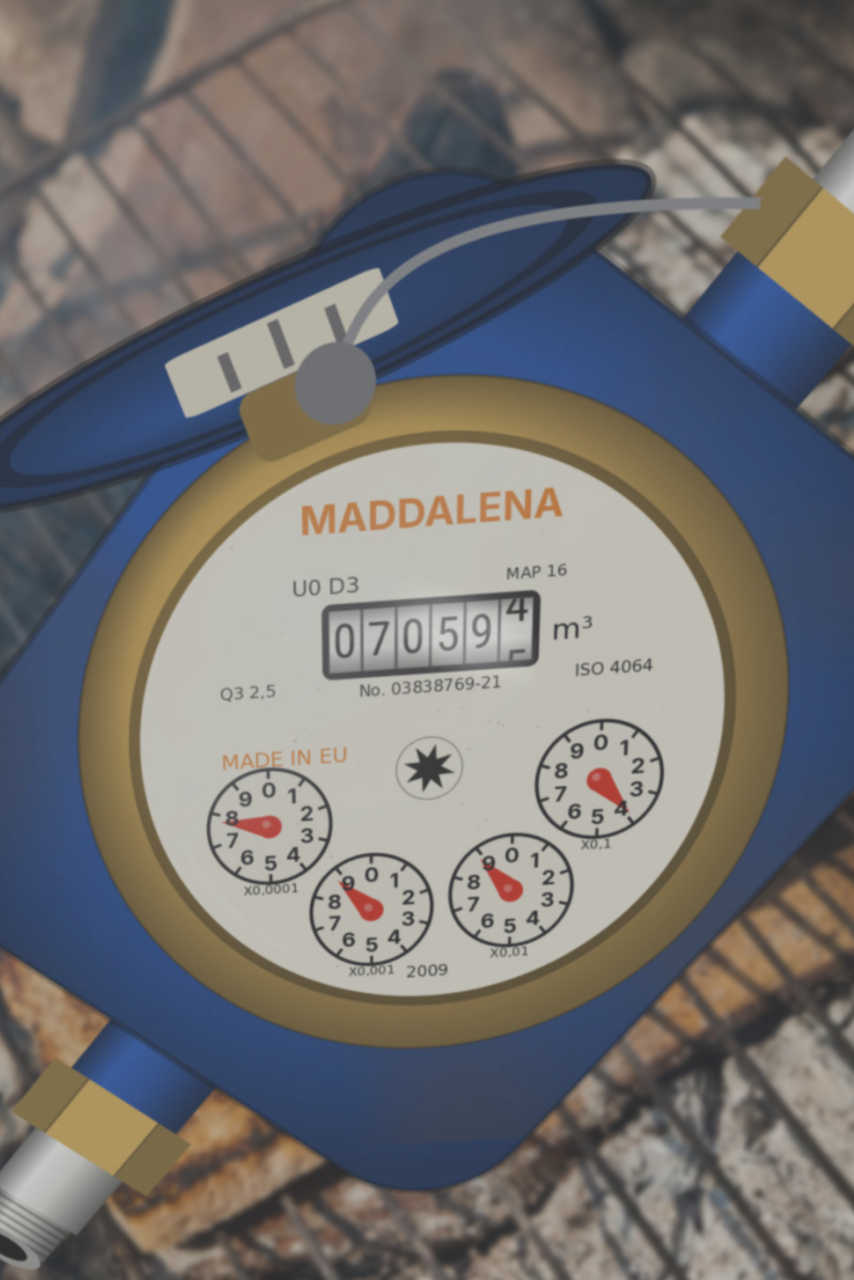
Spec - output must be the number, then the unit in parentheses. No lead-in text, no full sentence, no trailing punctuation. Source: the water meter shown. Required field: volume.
70594.3887 (m³)
